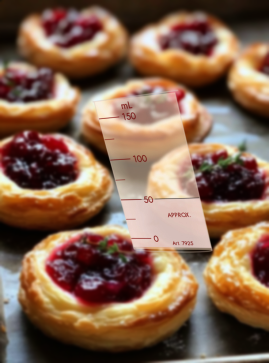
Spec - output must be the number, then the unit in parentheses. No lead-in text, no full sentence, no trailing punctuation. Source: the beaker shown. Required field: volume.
50 (mL)
